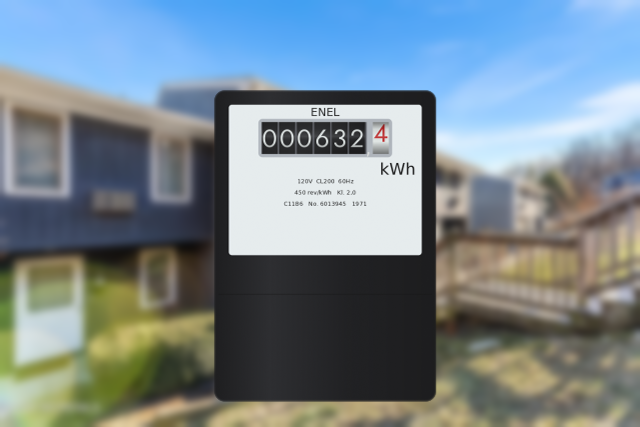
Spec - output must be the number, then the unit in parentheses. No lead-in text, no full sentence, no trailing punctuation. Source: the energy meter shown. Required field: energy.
632.4 (kWh)
